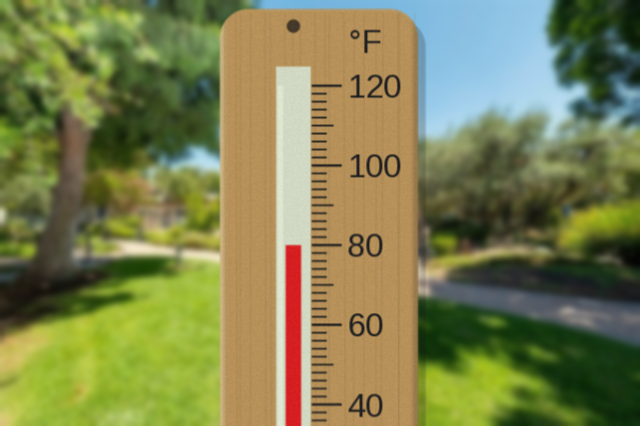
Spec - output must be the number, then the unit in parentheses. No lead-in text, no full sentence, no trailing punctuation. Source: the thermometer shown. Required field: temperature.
80 (°F)
